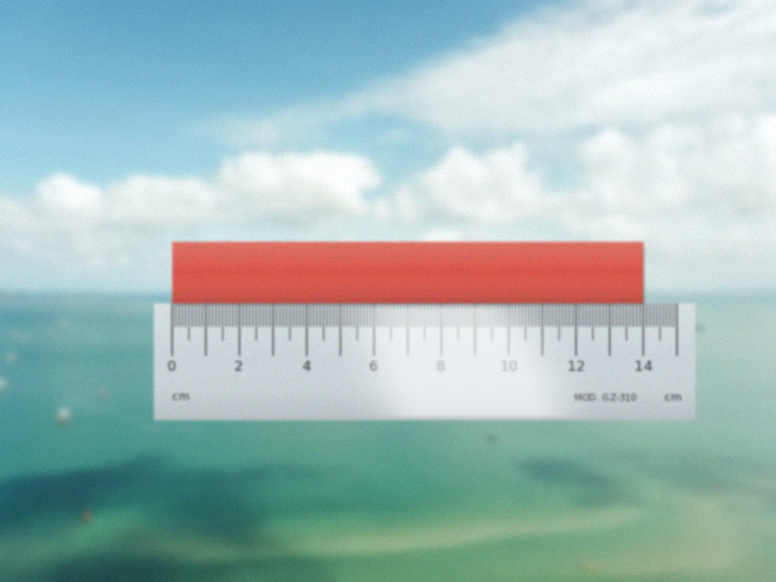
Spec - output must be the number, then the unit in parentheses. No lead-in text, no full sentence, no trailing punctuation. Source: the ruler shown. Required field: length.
14 (cm)
